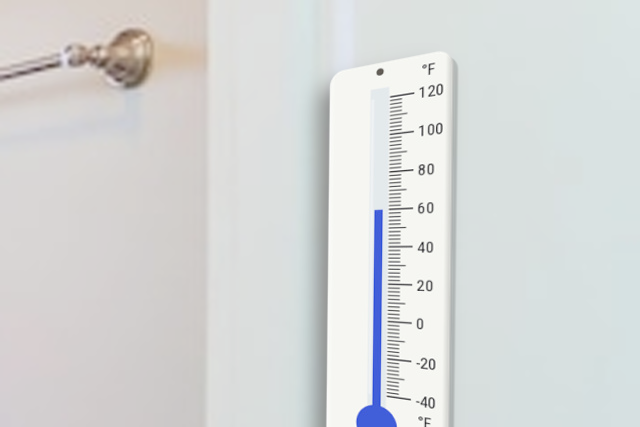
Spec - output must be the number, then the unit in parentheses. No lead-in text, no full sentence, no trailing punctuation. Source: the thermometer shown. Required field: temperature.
60 (°F)
